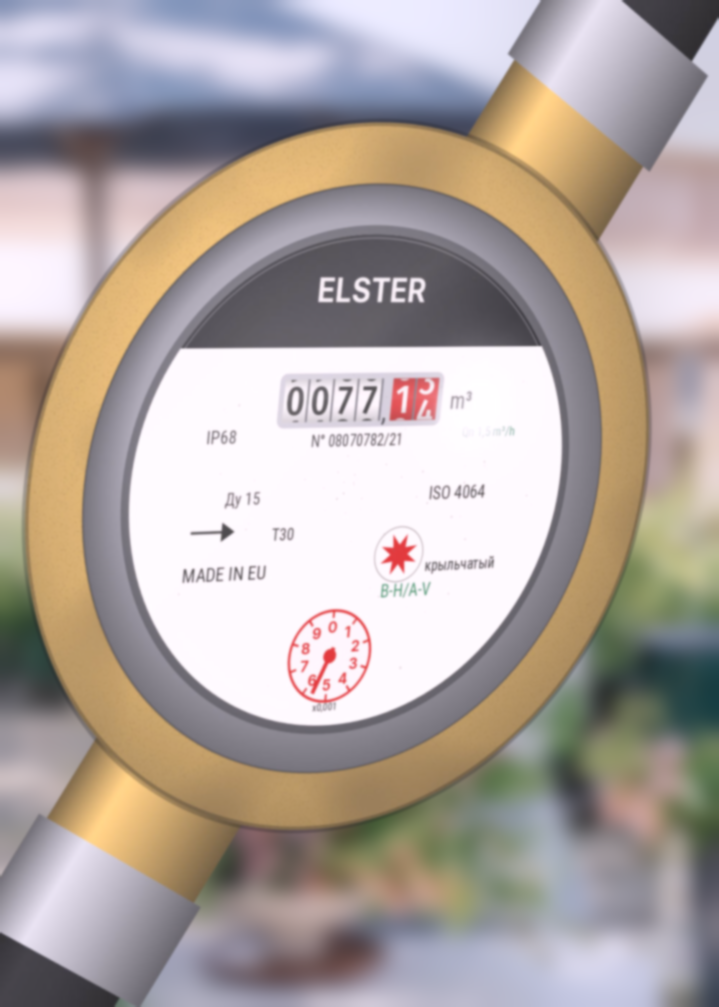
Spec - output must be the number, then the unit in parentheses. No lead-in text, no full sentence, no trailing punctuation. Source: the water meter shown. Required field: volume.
77.135 (m³)
